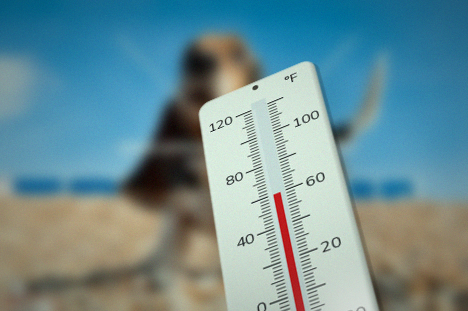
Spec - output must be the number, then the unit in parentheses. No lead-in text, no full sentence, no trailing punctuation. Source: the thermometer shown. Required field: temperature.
60 (°F)
